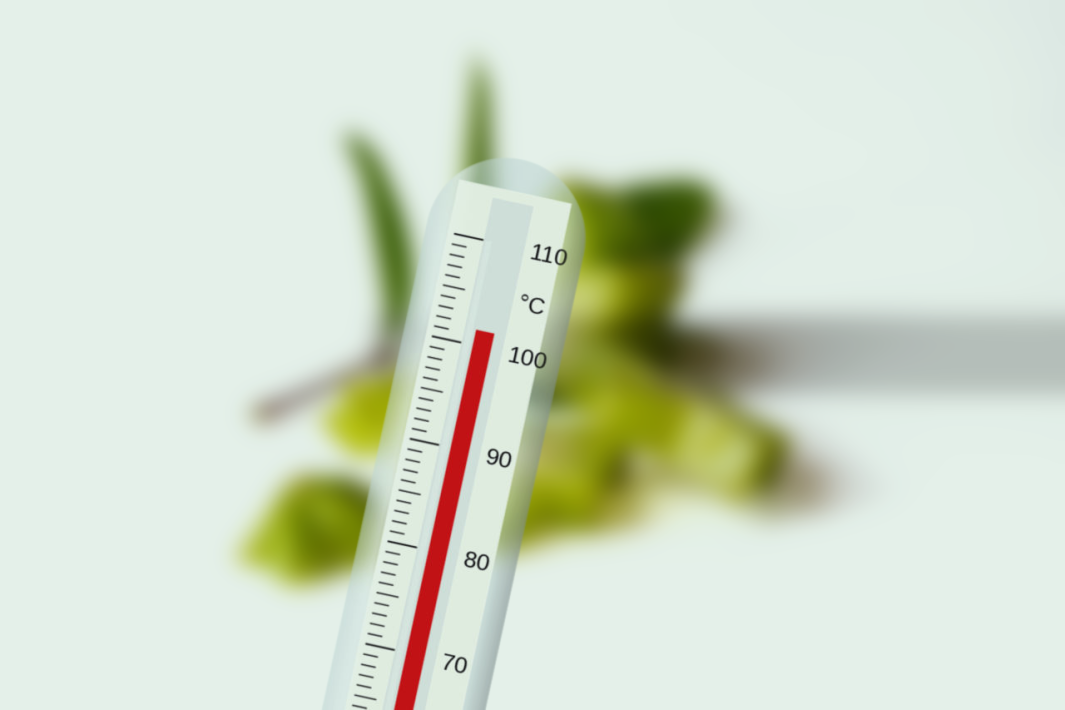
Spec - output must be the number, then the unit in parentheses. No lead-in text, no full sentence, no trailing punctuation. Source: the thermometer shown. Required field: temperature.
101.5 (°C)
